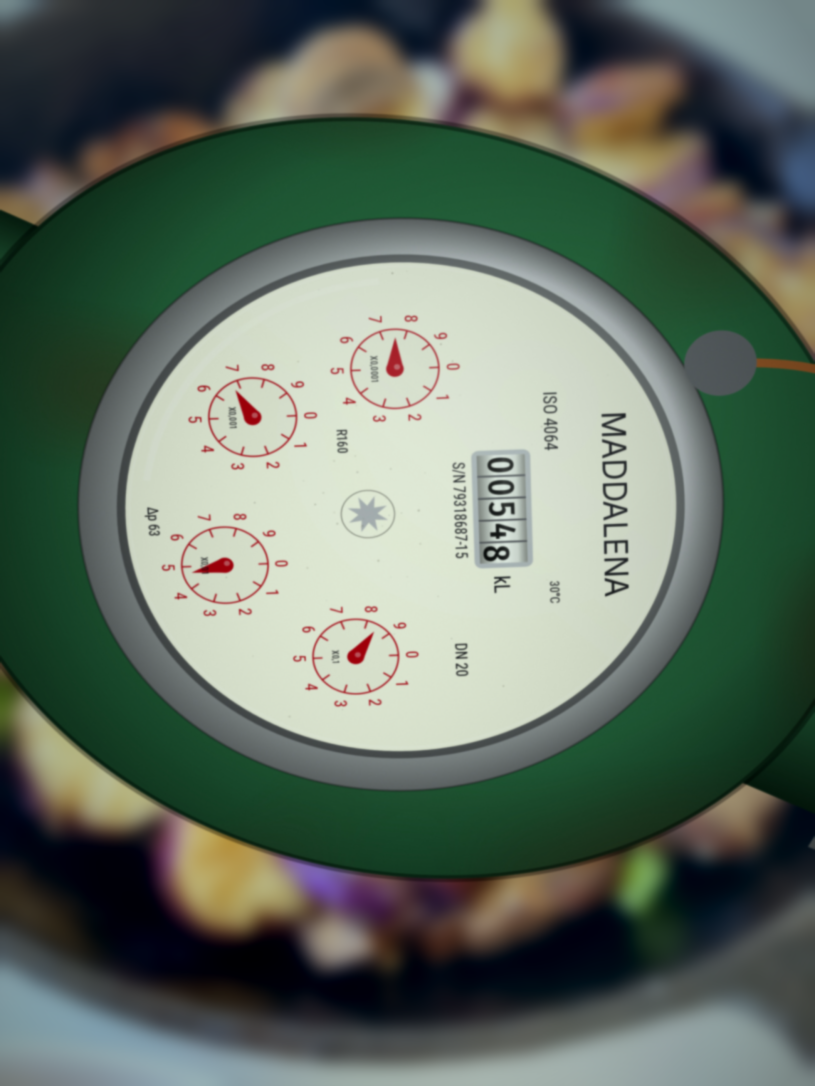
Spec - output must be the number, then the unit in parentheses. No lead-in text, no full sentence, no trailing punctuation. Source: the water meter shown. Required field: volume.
547.8467 (kL)
